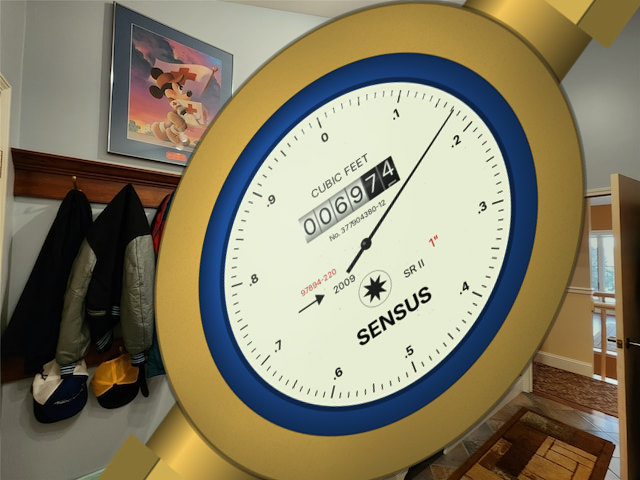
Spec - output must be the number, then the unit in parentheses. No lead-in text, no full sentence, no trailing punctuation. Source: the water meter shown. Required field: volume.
6974.17 (ft³)
